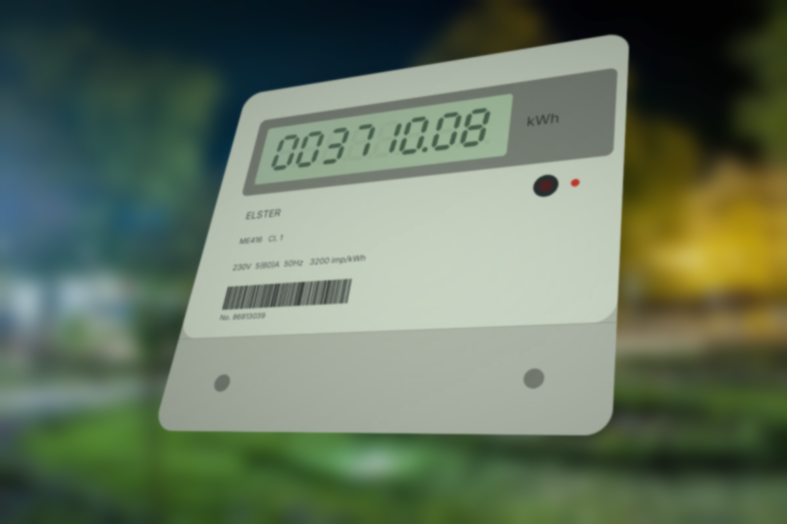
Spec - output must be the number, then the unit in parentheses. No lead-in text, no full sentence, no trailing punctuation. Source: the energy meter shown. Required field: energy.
3710.08 (kWh)
